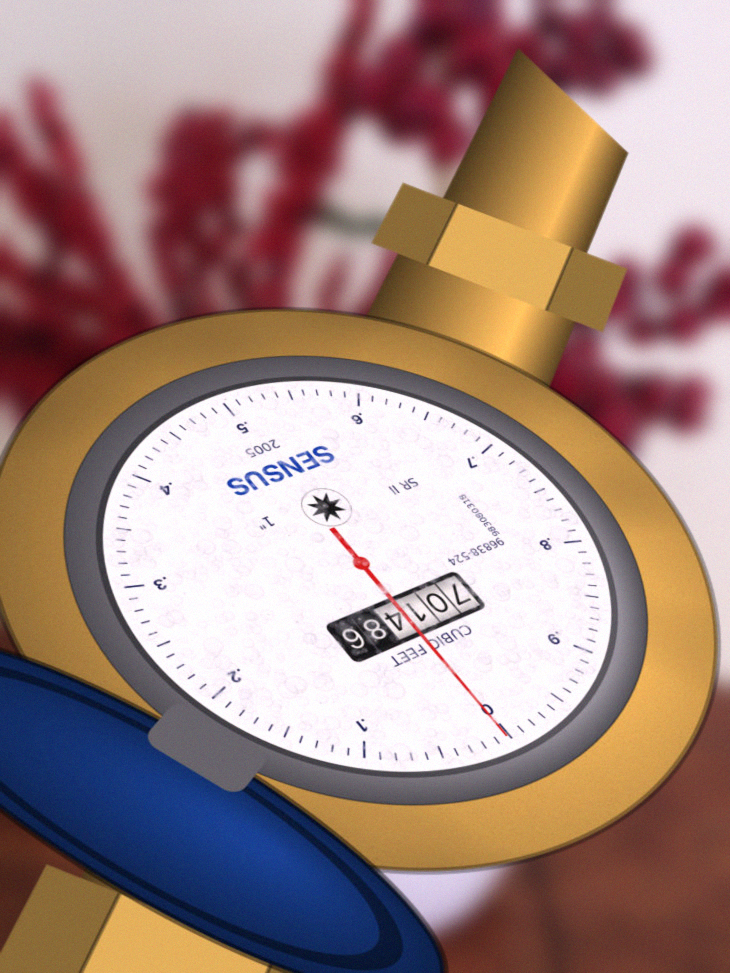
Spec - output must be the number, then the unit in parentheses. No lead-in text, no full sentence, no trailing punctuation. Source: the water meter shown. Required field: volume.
701486.00 (ft³)
